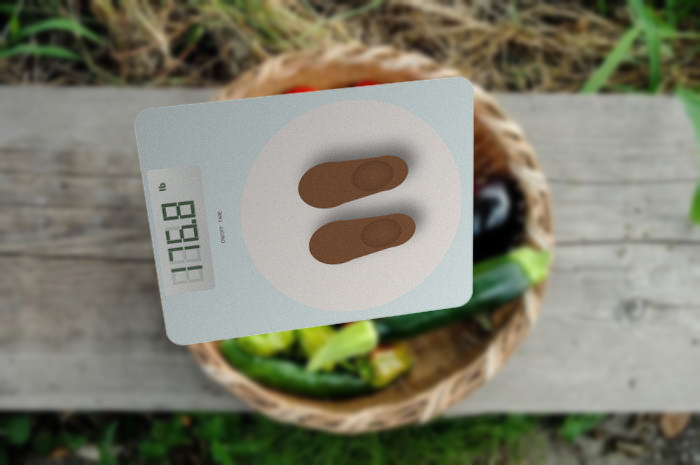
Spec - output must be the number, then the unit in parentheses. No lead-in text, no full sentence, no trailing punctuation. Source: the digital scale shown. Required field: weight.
176.8 (lb)
